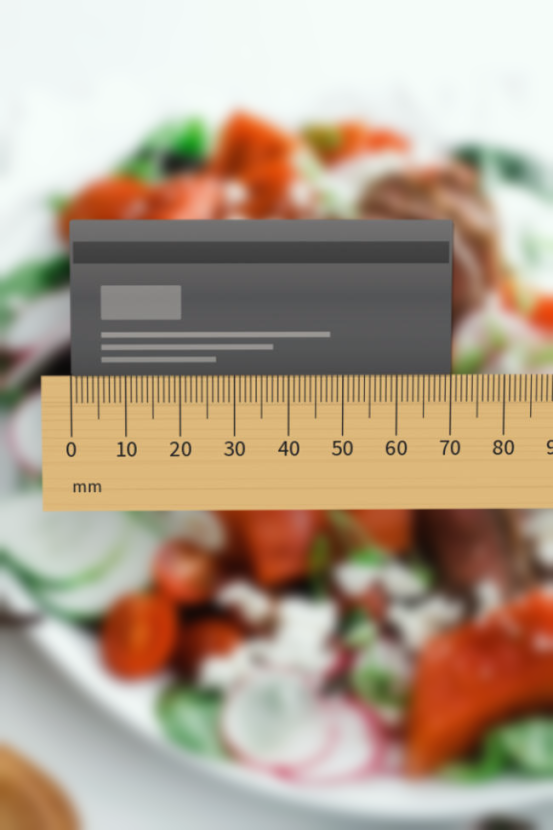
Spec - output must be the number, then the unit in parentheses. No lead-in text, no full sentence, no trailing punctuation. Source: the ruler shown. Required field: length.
70 (mm)
